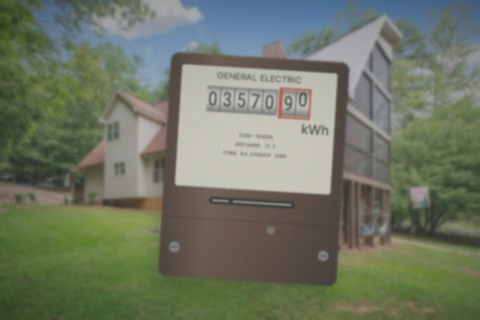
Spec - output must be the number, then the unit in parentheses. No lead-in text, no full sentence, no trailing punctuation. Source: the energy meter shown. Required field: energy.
3570.90 (kWh)
